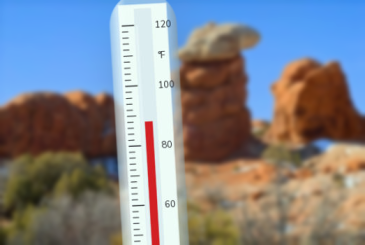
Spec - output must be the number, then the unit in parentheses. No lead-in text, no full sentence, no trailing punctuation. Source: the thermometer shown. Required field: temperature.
88 (°F)
